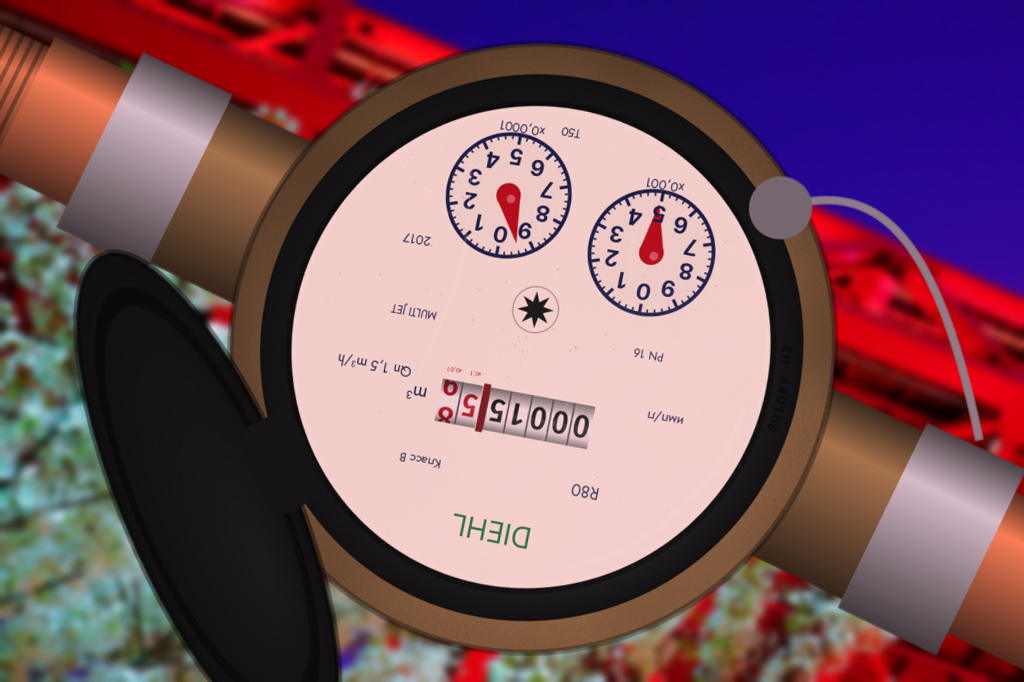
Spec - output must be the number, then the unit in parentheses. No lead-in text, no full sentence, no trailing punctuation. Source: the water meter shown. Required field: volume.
15.5849 (m³)
